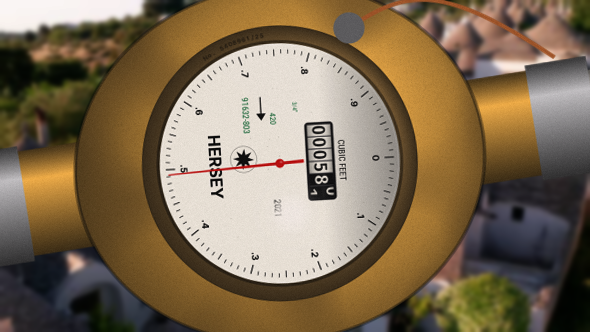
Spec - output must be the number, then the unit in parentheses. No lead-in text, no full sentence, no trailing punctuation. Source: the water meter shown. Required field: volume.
580.49 (ft³)
